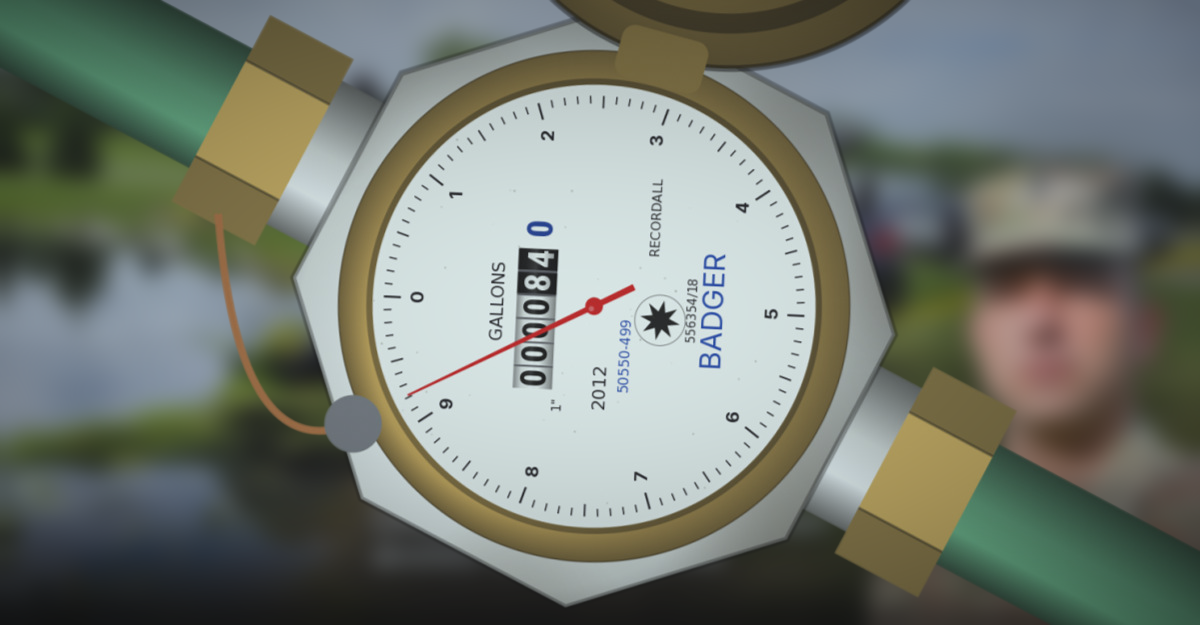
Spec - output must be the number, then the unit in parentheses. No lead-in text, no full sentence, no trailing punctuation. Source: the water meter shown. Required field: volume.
839.2 (gal)
